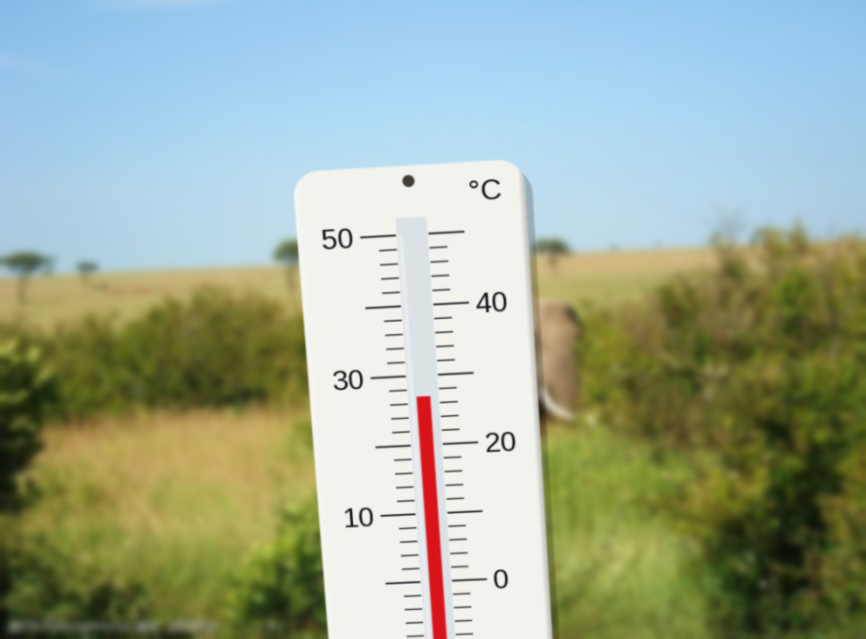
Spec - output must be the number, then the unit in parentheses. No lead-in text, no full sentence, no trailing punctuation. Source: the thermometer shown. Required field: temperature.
27 (°C)
